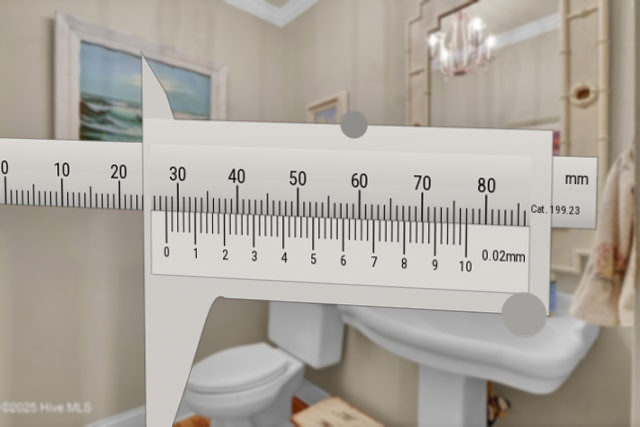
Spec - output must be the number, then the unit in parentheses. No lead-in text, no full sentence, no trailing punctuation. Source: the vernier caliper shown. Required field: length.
28.0 (mm)
